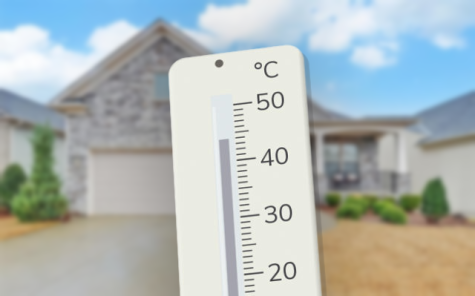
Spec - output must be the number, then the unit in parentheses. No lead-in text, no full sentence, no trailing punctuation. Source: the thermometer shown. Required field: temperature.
44 (°C)
